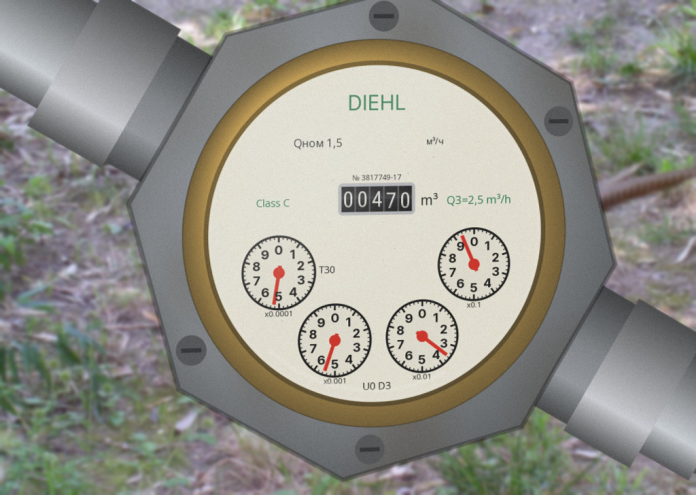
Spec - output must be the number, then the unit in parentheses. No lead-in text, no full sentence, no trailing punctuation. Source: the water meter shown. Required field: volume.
469.9355 (m³)
